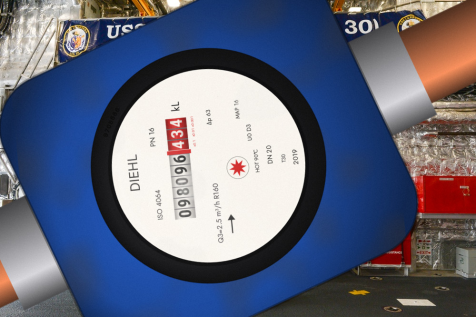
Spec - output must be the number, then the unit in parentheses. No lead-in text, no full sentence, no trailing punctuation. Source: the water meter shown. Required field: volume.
98096.434 (kL)
